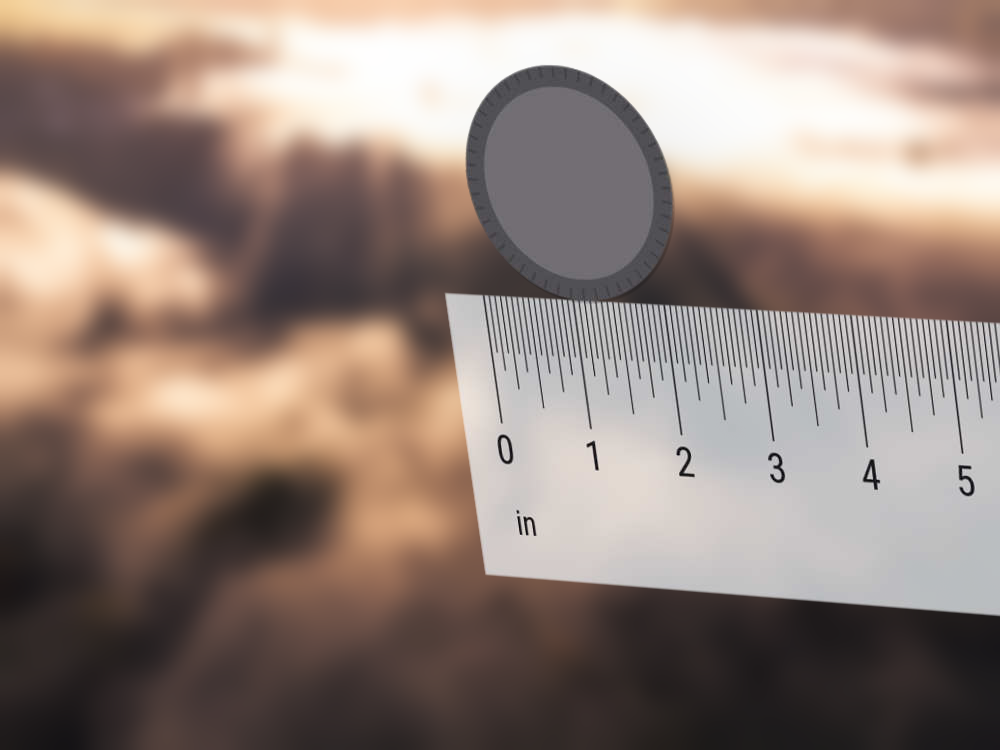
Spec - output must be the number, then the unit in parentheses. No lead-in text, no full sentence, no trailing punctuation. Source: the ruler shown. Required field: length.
2.25 (in)
